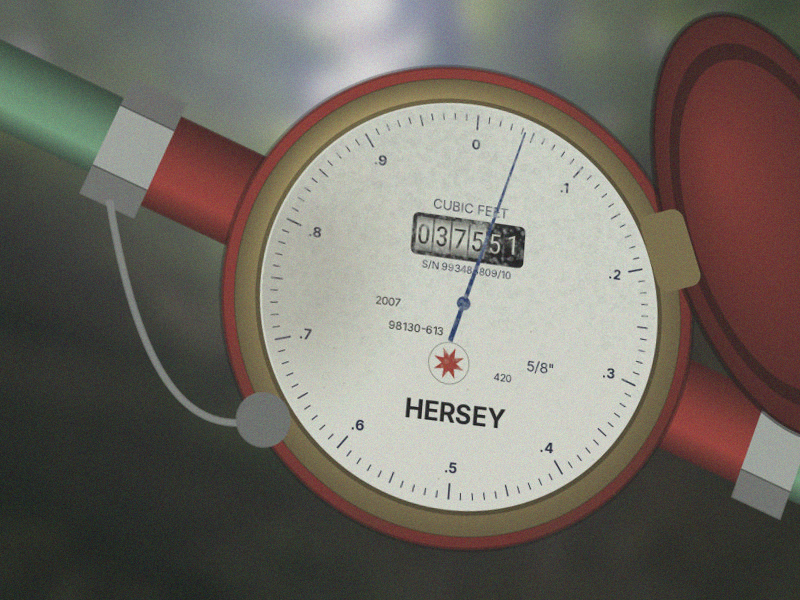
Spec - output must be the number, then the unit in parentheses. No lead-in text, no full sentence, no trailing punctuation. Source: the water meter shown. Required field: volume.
37551.04 (ft³)
